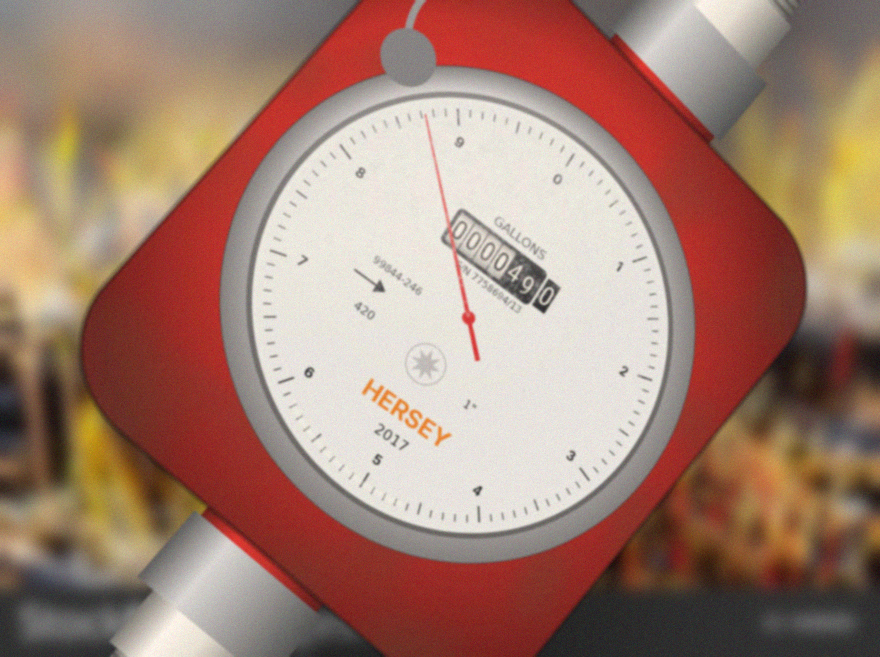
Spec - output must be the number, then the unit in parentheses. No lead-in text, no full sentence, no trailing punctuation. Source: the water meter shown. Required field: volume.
488.7 (gal)
